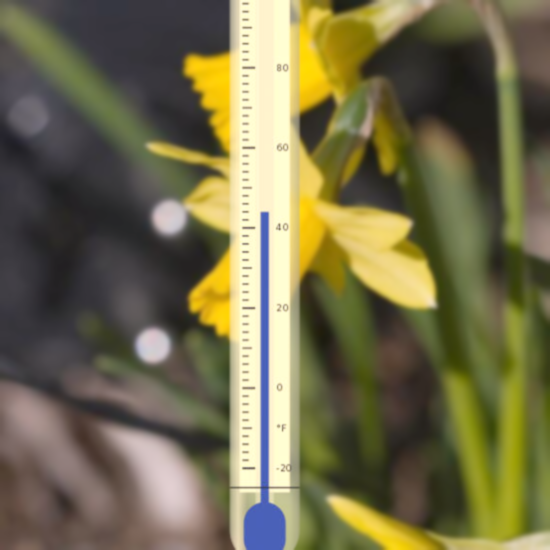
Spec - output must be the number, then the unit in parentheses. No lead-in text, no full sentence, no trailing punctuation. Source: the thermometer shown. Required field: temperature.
44 (°F)
